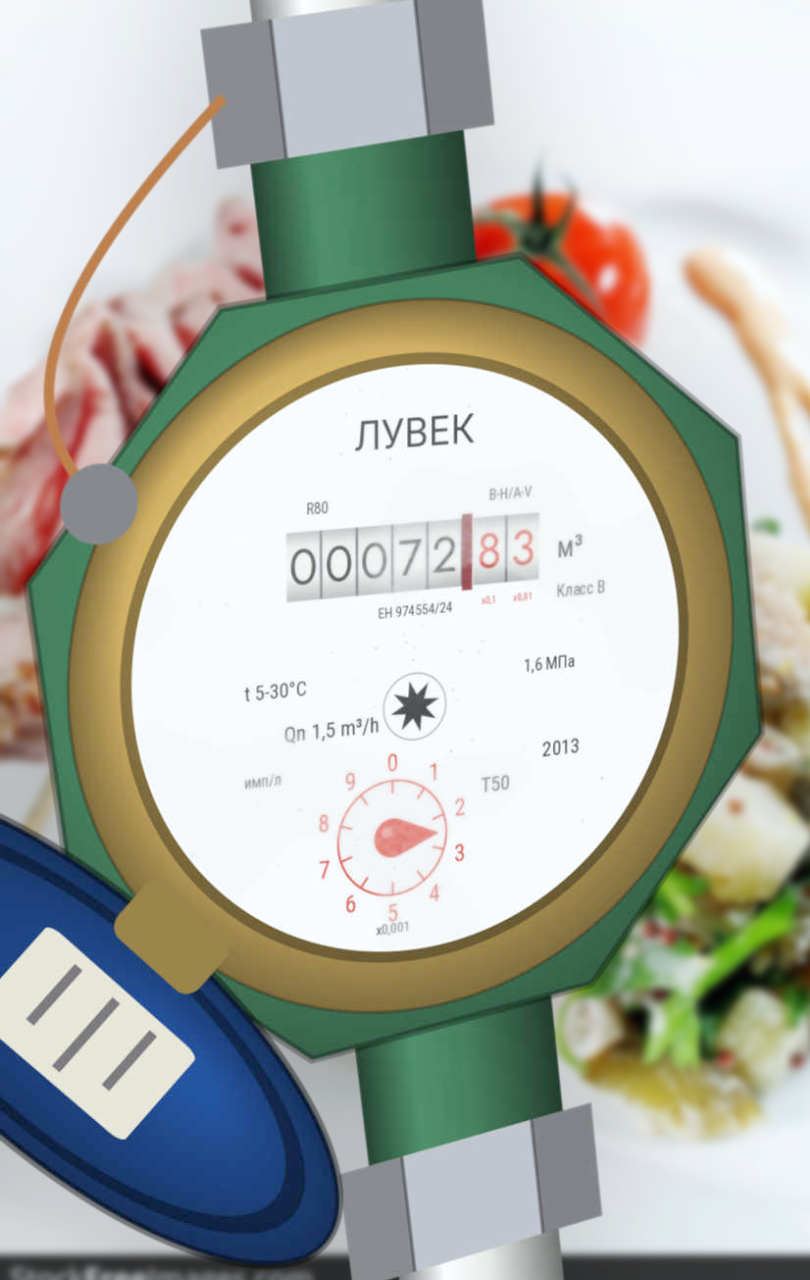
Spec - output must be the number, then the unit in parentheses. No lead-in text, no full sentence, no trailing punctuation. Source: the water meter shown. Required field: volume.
72.832 (m³)
